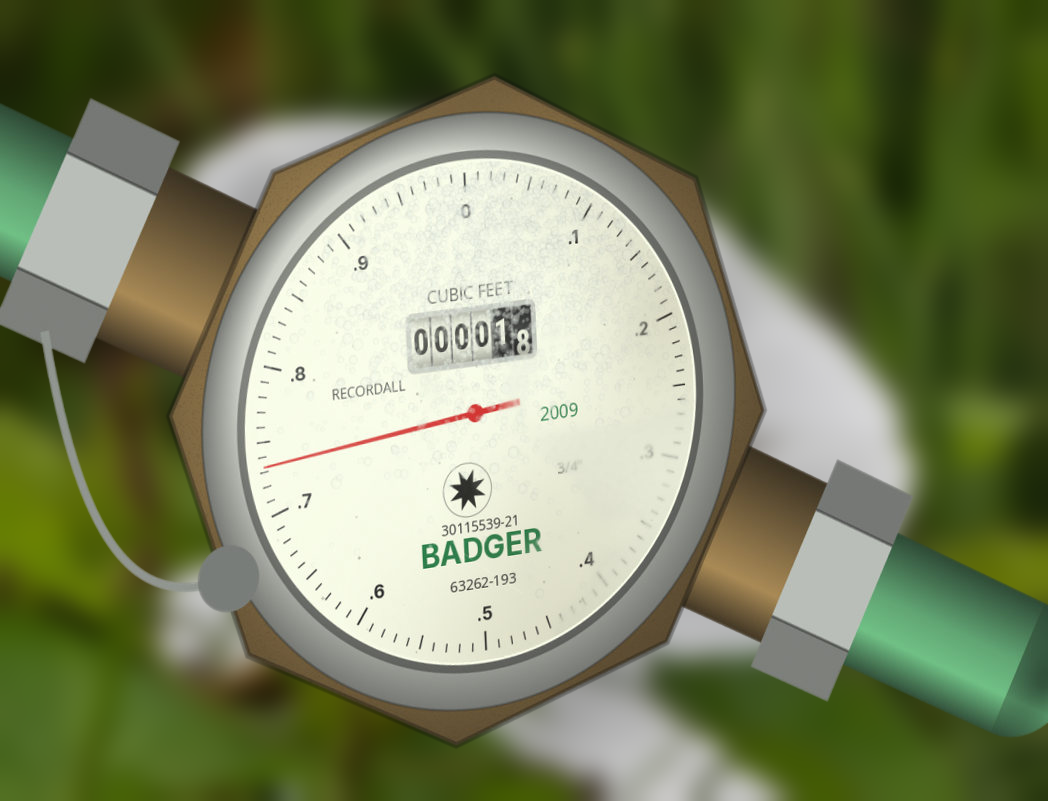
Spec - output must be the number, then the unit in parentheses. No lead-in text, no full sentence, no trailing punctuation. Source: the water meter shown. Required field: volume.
17.73 (ft³)
